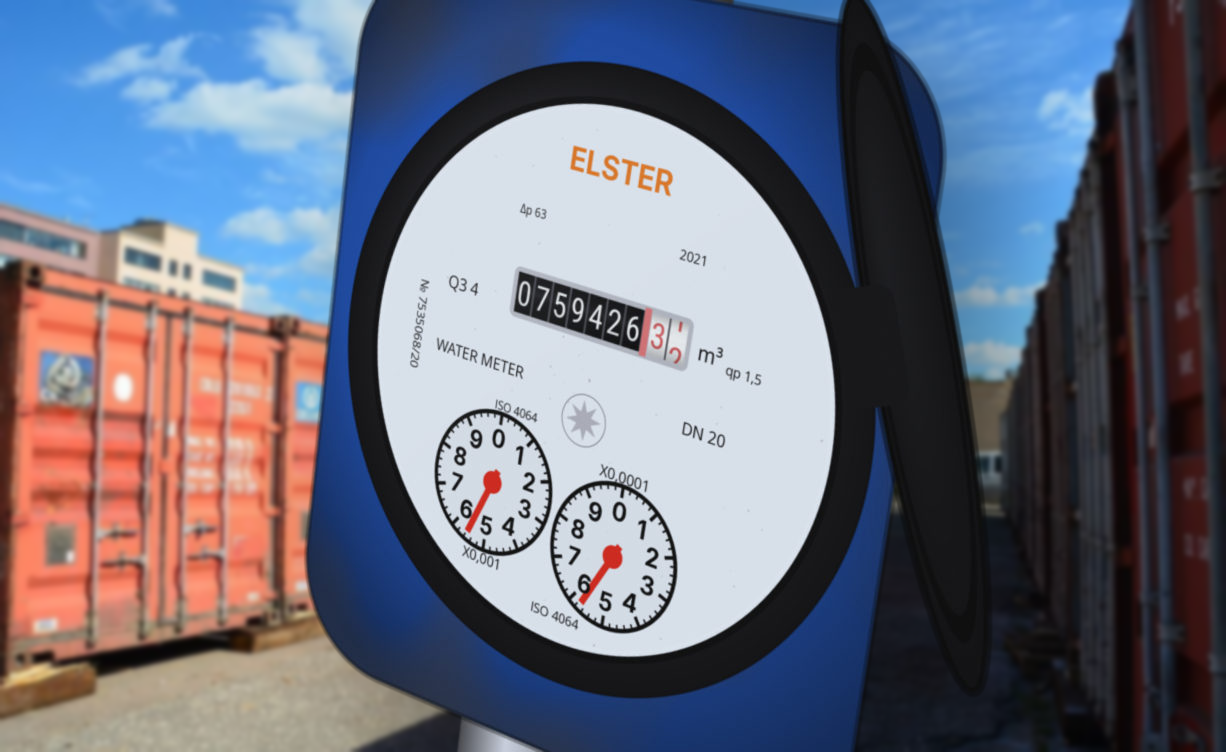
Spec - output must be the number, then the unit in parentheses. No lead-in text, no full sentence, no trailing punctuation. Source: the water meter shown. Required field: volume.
759426.3155 (m³)
